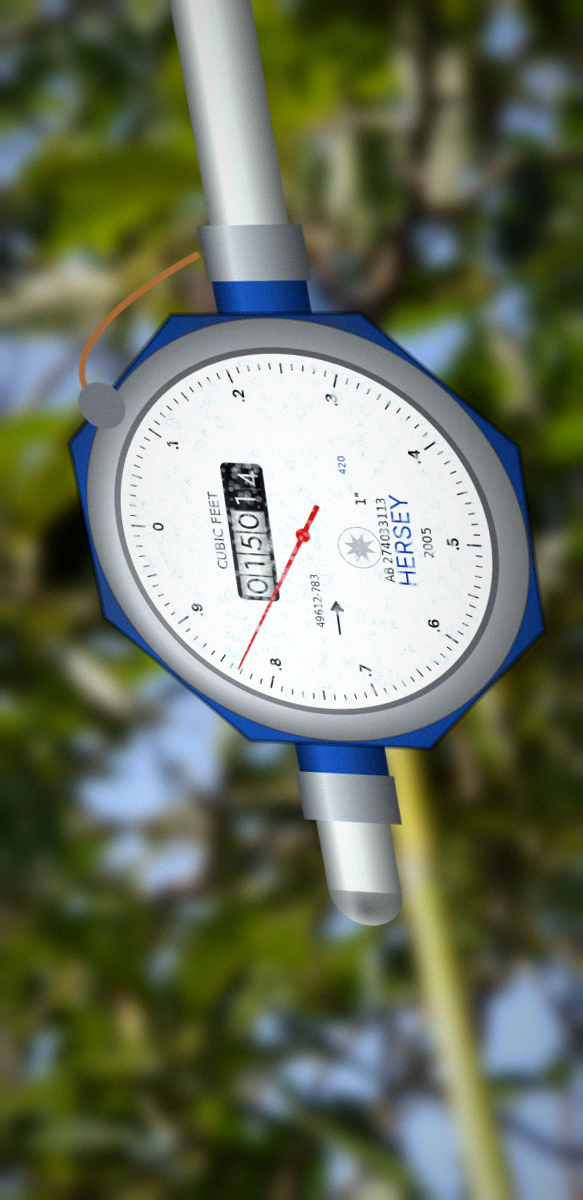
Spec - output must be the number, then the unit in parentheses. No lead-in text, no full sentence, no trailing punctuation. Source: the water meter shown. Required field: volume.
15013.83 (ft³)
